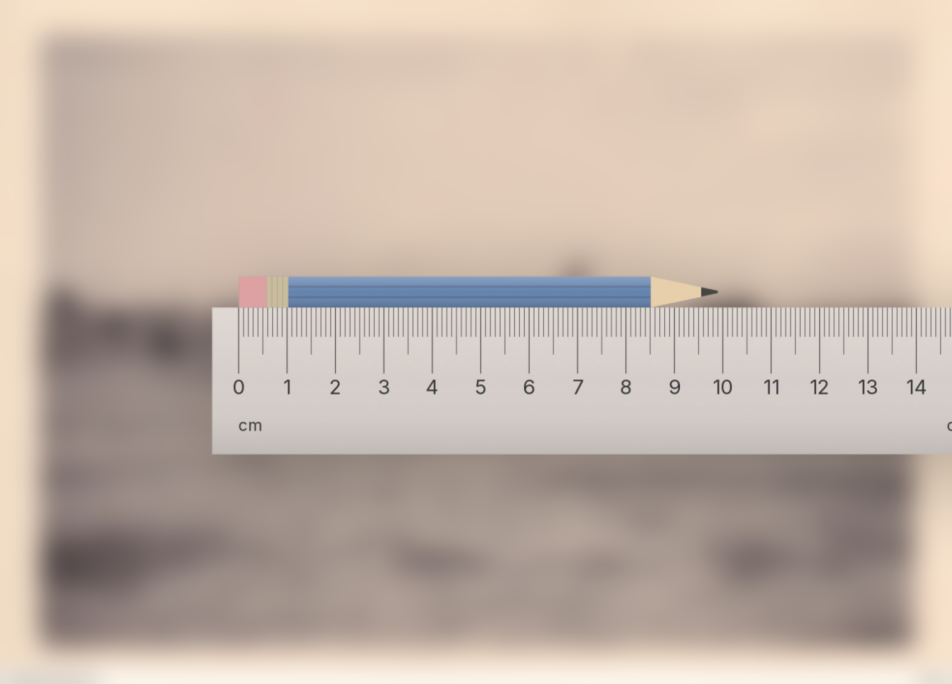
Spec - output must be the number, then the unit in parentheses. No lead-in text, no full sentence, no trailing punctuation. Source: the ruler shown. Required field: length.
9.9 (cm)
